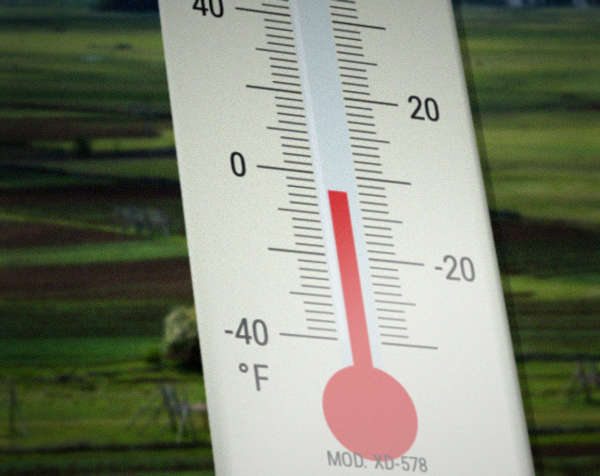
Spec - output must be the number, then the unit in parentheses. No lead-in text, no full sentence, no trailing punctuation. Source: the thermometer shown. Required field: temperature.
-4 (°F)
